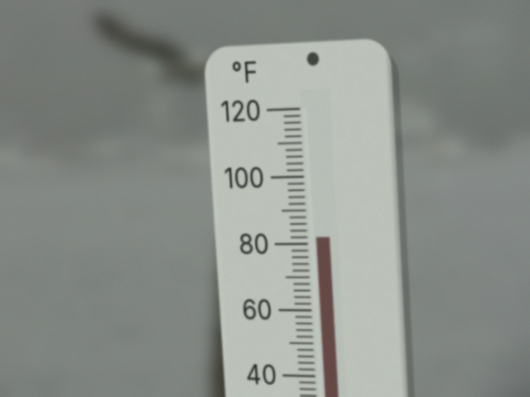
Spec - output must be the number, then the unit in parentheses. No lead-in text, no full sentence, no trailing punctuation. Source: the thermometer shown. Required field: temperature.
82 (°F)
